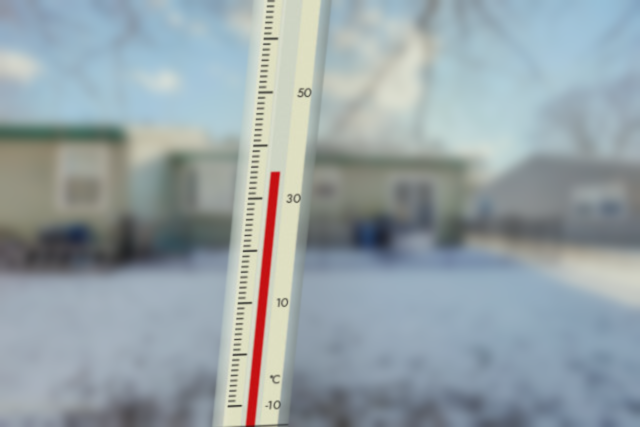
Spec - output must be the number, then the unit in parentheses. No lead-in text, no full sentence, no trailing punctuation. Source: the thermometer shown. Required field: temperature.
35 (°C)
